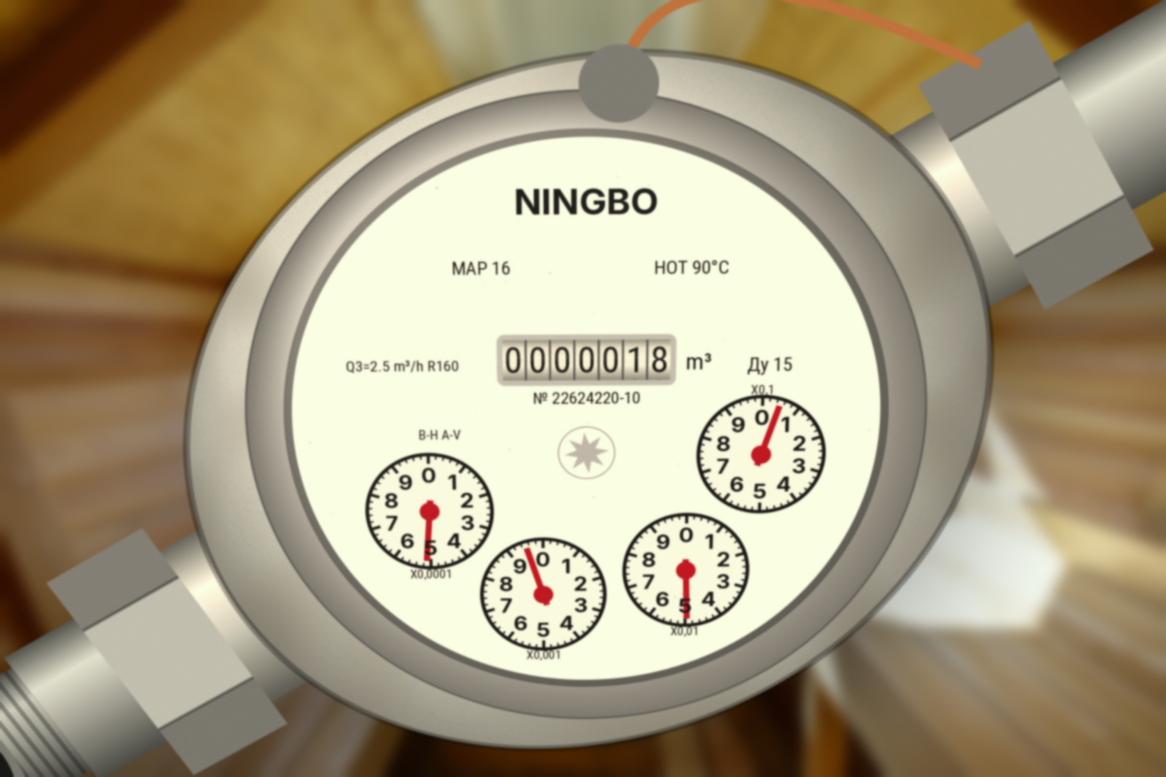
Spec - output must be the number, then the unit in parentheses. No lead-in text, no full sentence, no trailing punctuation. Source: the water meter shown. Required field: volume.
18.0495 (m³)
